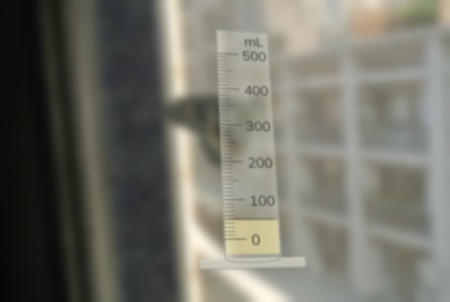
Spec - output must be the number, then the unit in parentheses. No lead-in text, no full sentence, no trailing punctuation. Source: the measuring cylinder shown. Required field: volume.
50 (mL)
